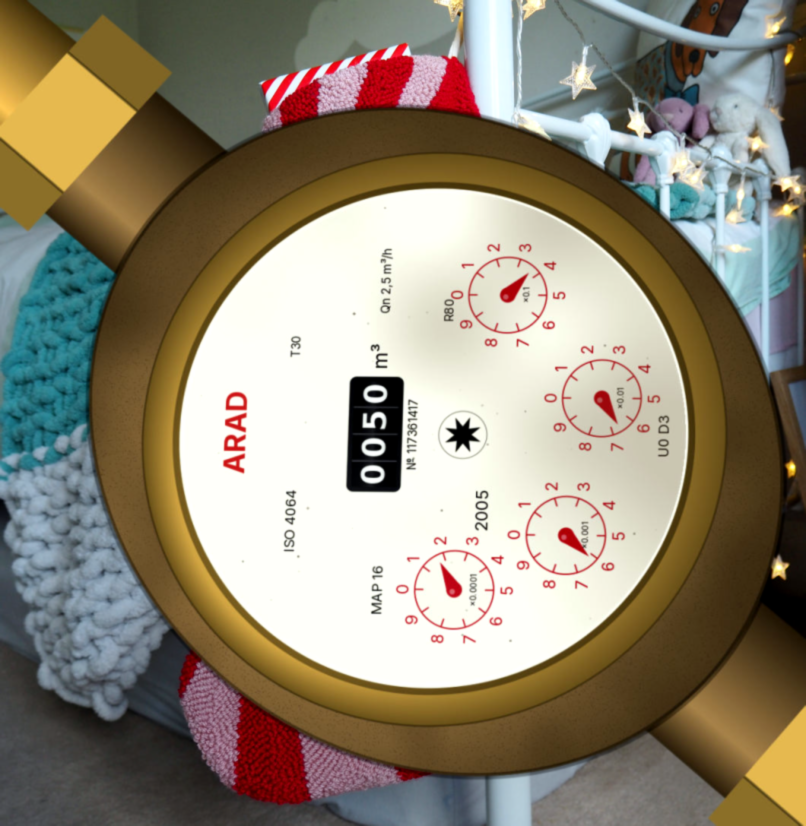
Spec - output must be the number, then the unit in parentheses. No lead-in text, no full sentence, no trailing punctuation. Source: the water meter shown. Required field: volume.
50.3661 (m³)
